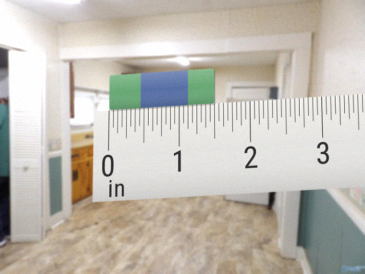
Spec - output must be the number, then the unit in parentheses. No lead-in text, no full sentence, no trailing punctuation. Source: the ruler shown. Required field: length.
1.5 (in)
